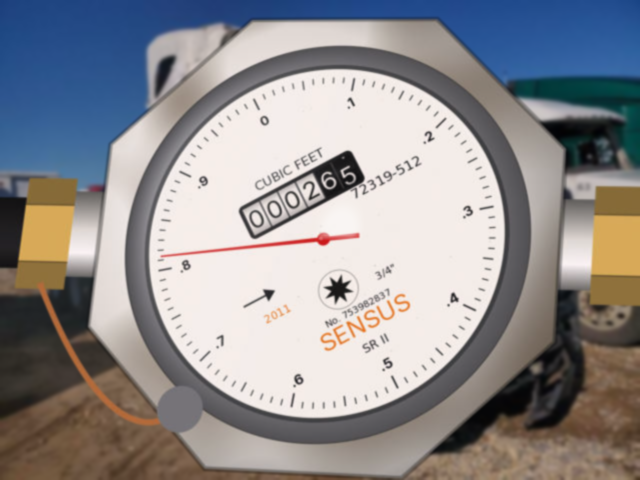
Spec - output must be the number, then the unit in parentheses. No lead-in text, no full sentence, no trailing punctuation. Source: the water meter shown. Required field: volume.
264.81 (ft³)
